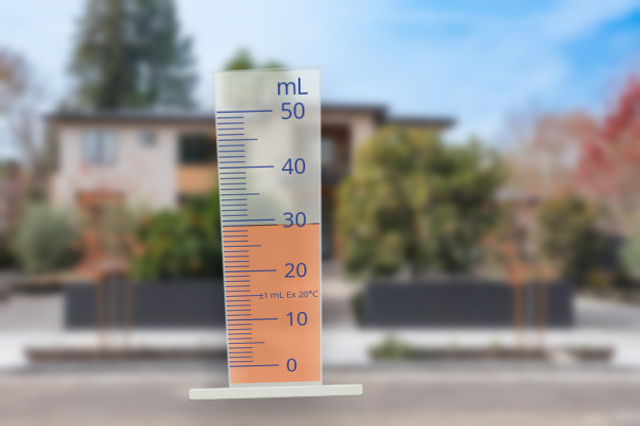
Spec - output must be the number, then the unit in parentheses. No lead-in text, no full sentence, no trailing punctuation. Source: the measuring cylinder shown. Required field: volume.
29 (mL)
